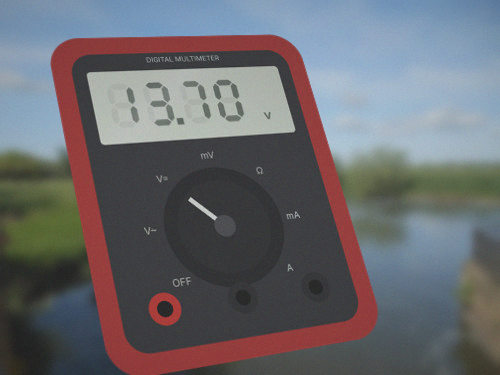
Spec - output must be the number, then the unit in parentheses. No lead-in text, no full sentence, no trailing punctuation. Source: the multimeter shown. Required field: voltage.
13.70 (V)
